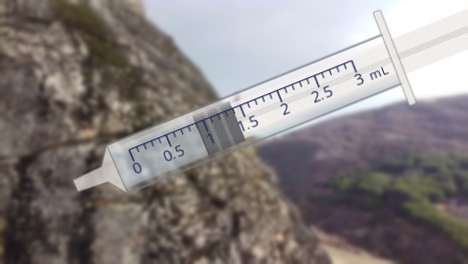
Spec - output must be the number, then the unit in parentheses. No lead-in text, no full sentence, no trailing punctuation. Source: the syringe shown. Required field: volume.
0.9 (mL)
